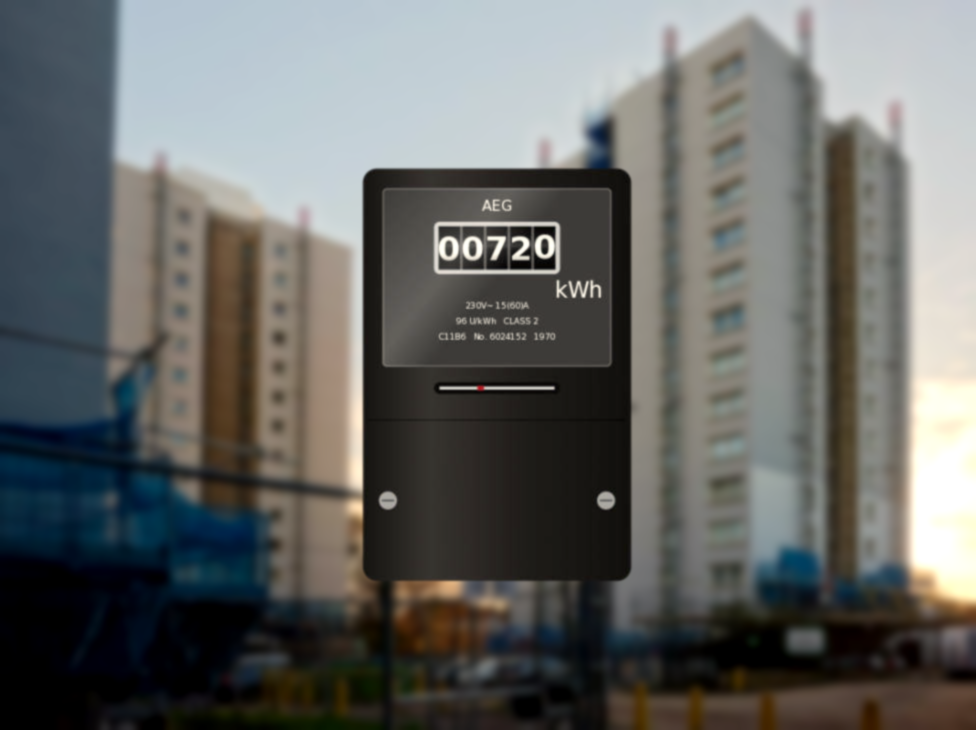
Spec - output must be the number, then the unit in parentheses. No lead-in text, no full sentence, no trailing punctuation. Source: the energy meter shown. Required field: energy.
720 (kWh)
